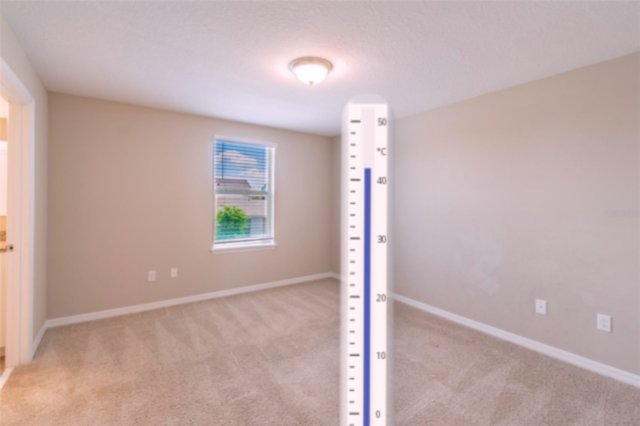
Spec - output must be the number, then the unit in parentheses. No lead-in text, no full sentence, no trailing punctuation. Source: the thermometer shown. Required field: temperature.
42 (°C)
